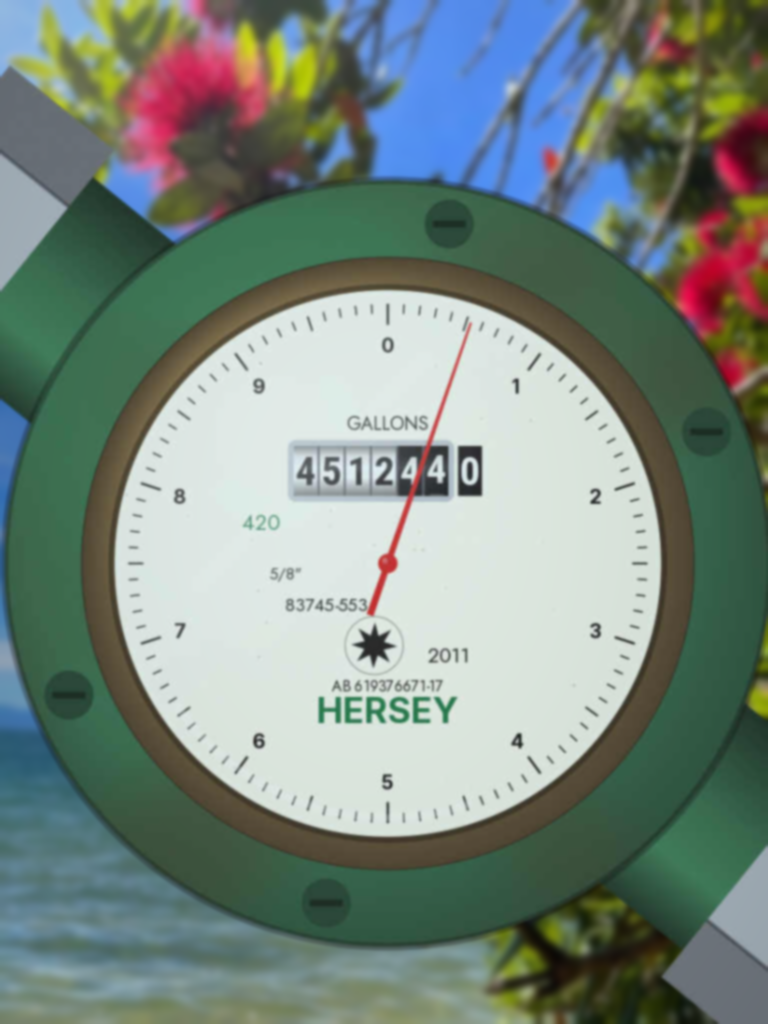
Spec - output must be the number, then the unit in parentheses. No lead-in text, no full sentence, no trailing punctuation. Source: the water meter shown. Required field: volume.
4512440.5 (gal)
